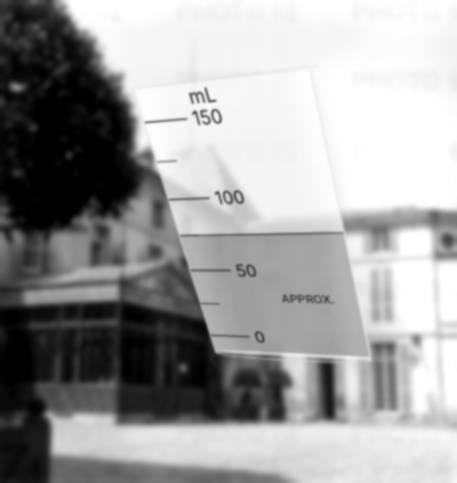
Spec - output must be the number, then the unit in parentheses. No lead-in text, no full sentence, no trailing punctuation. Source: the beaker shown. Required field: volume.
75 (mL)
